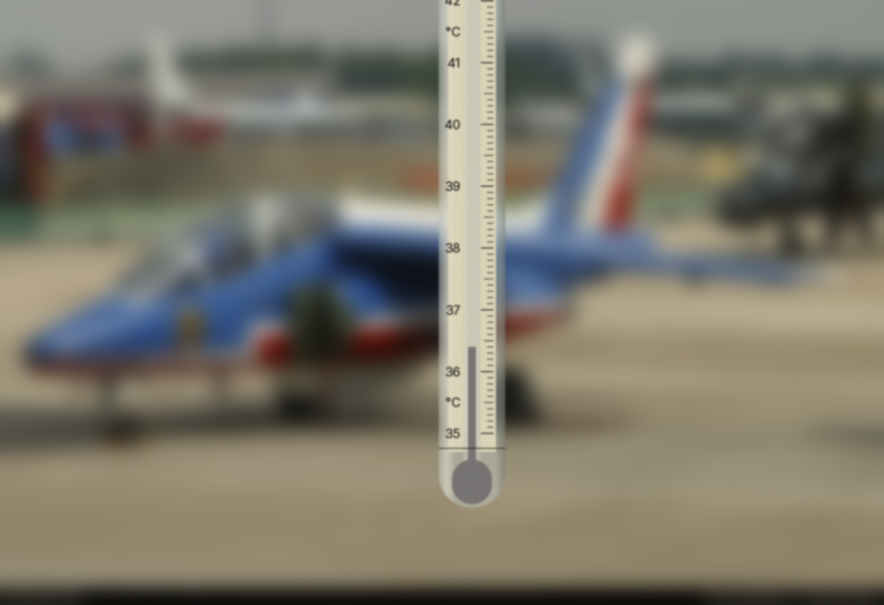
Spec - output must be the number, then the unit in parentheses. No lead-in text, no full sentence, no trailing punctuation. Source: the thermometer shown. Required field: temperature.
36.4 (°C)
